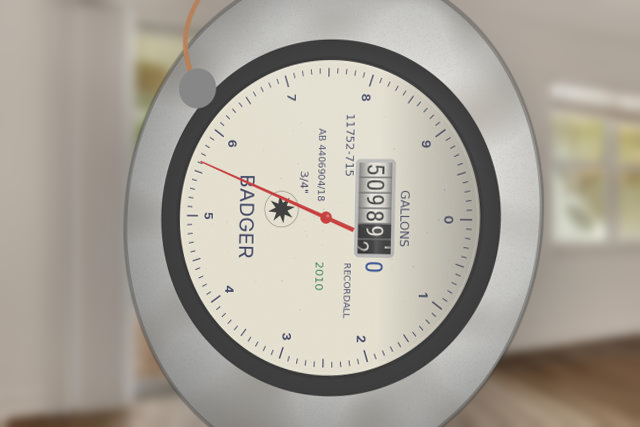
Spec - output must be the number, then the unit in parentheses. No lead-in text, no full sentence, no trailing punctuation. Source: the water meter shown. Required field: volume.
5098915.6 (gal)
